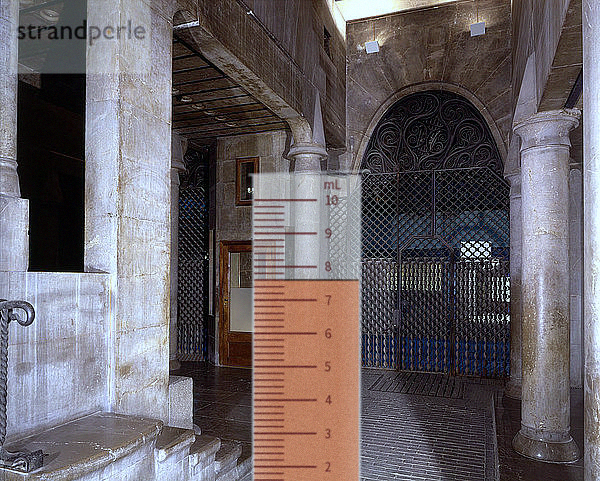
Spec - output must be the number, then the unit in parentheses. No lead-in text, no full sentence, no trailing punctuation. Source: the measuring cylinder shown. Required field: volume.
7.6 (mL)
